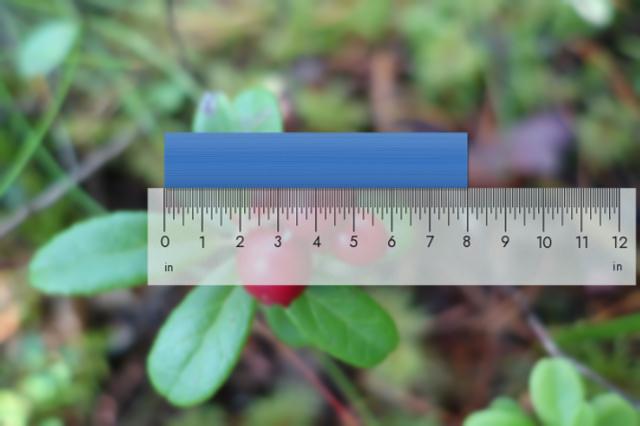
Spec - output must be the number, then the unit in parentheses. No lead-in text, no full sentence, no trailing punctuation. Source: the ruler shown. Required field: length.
8 (in)
